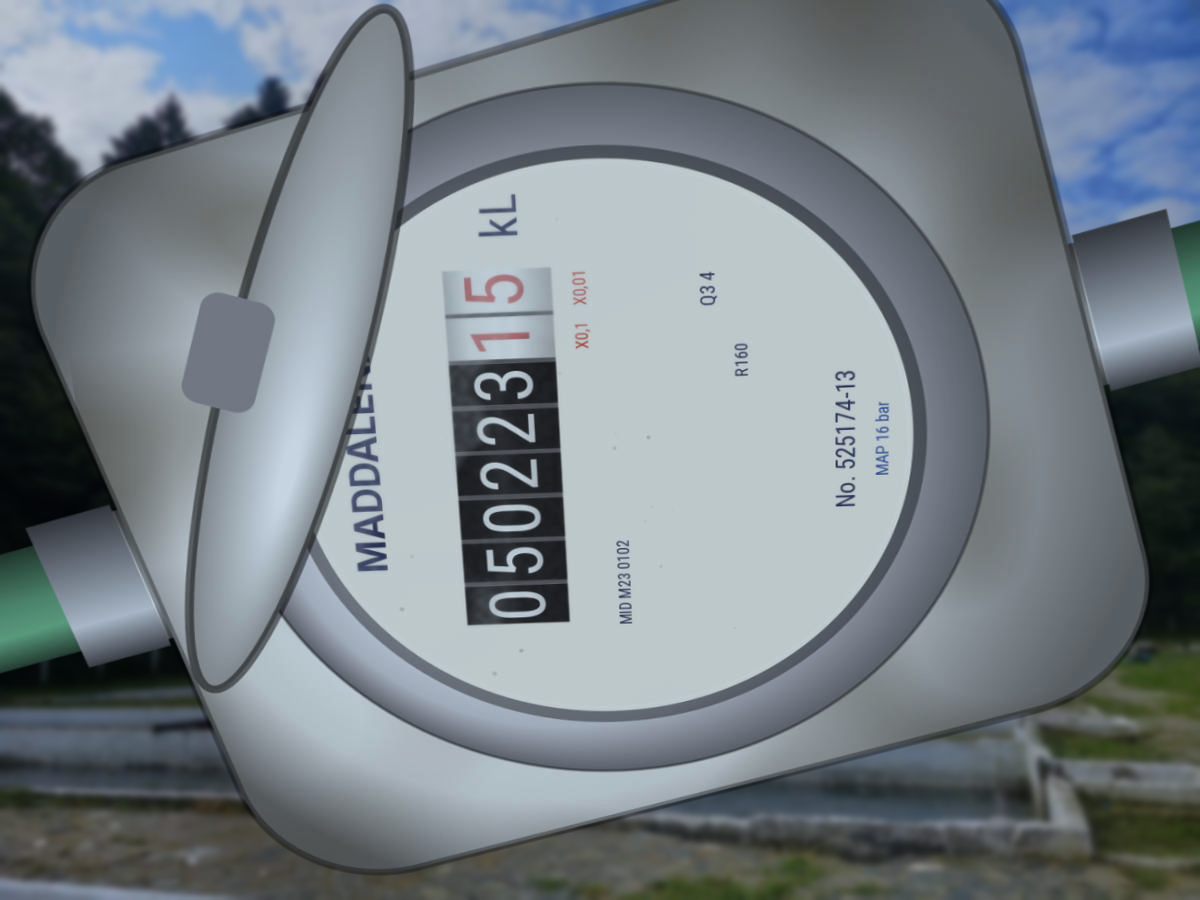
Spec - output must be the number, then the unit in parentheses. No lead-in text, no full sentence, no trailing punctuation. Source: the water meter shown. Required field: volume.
50223.15 (kL)
